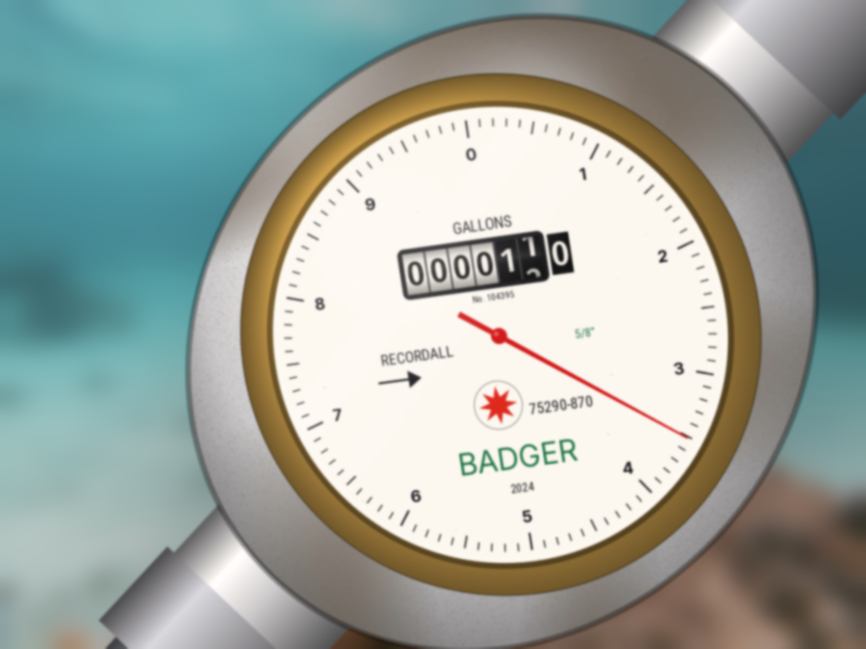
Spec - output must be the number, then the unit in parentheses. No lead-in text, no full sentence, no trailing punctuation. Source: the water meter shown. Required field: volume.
113.5 (gal)
